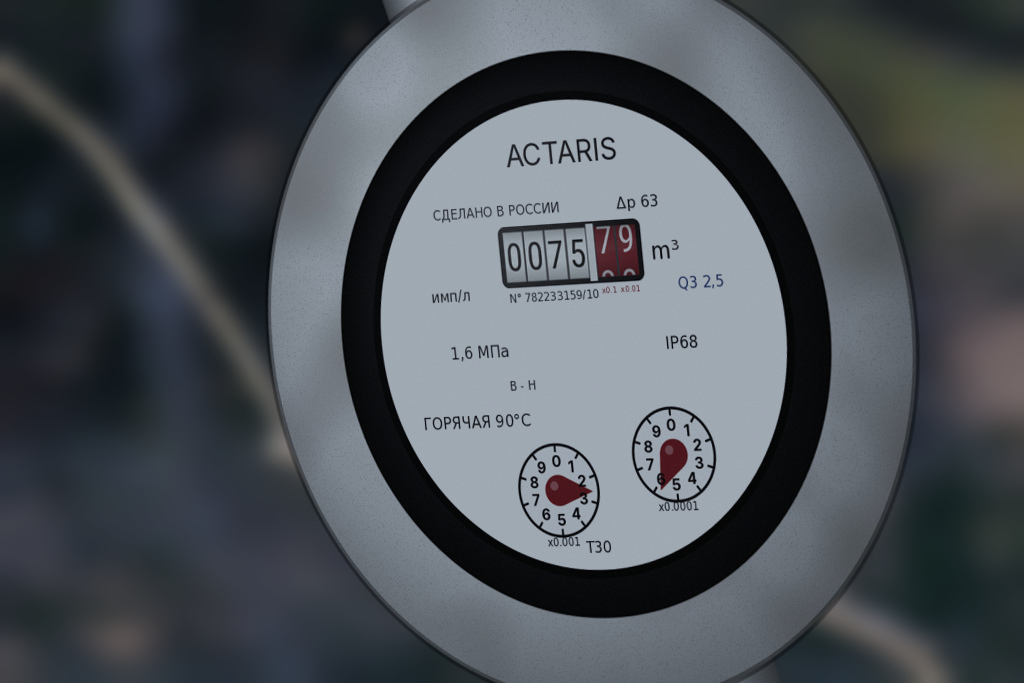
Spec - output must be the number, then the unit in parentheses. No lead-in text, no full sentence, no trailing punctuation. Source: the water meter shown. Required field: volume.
75.7925 (m³)
